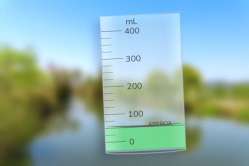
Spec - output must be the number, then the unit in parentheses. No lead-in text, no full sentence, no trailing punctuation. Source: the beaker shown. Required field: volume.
50 (mL)
